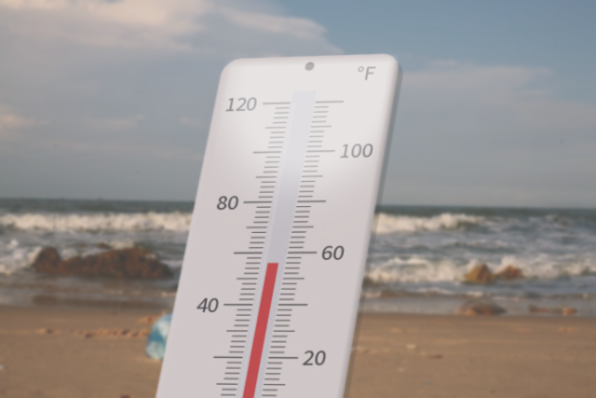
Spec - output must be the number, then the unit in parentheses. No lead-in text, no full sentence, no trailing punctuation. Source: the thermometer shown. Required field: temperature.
56 (°F)
